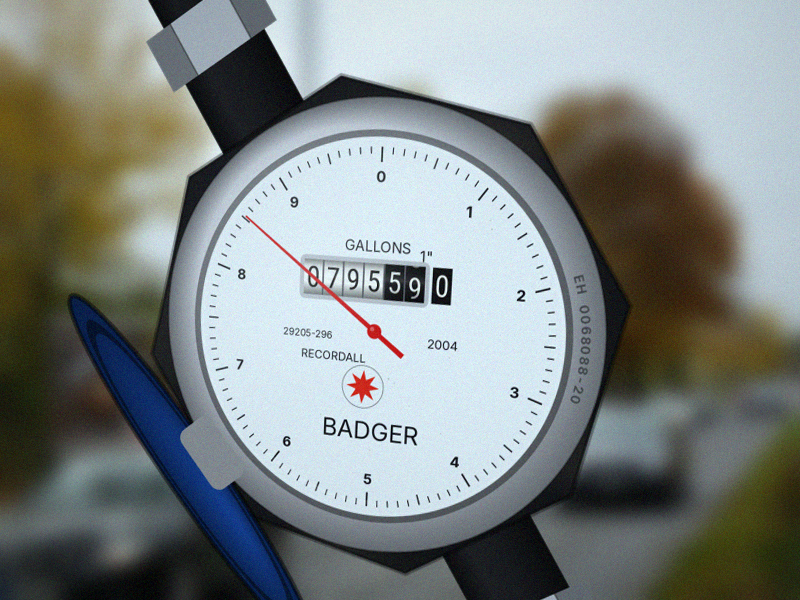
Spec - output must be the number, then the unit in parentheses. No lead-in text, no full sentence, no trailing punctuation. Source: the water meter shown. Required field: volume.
795588.5 (gal)
